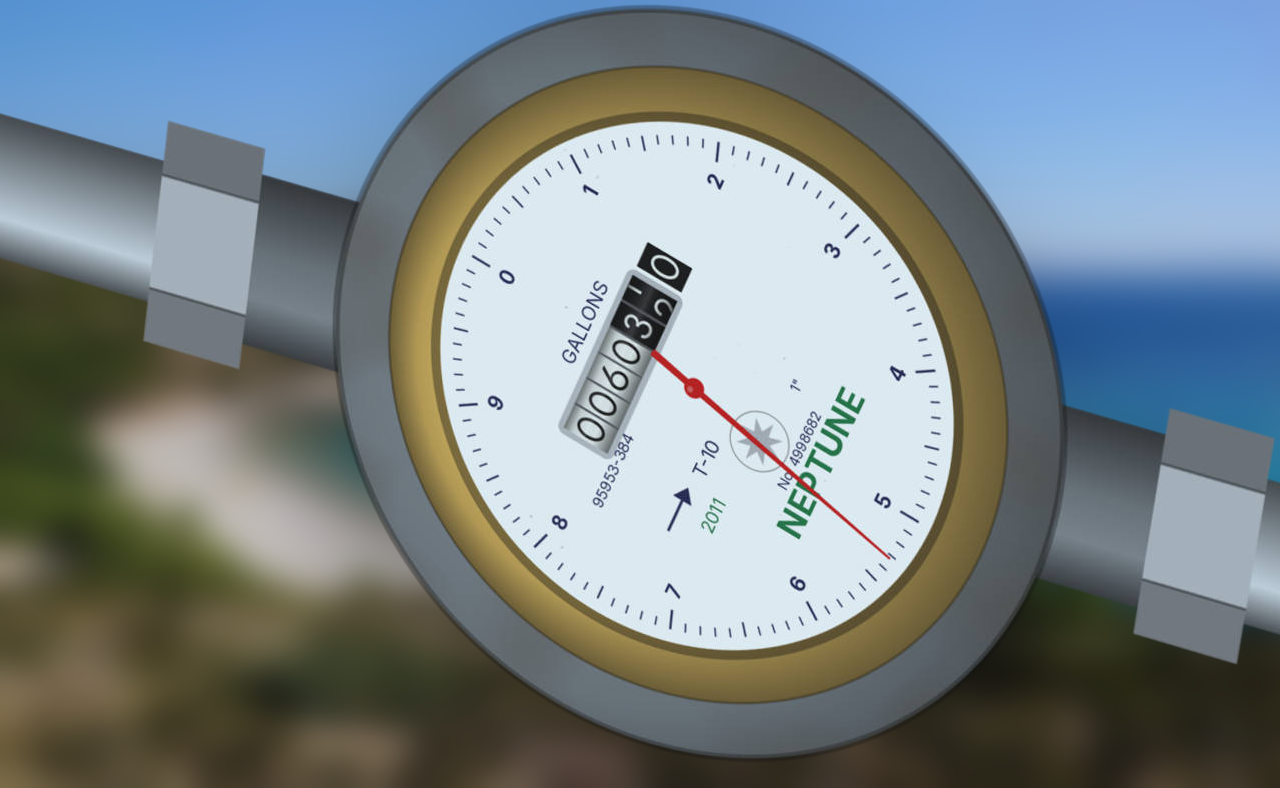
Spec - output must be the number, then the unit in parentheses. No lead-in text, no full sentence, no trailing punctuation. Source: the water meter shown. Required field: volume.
60315.3 (gal)
